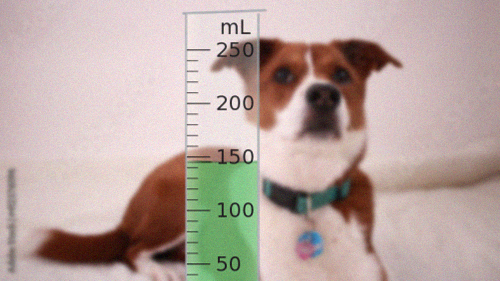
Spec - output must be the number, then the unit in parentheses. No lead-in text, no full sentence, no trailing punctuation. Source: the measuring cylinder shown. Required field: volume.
145 (mL)
